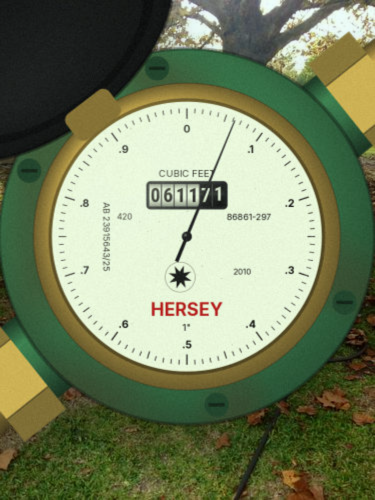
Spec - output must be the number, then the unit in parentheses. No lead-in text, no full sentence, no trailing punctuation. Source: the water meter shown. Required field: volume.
61171.06 (ft³)
